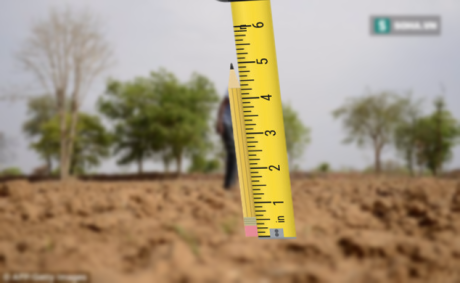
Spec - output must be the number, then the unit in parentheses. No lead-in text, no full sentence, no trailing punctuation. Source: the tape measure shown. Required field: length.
5 (in)
